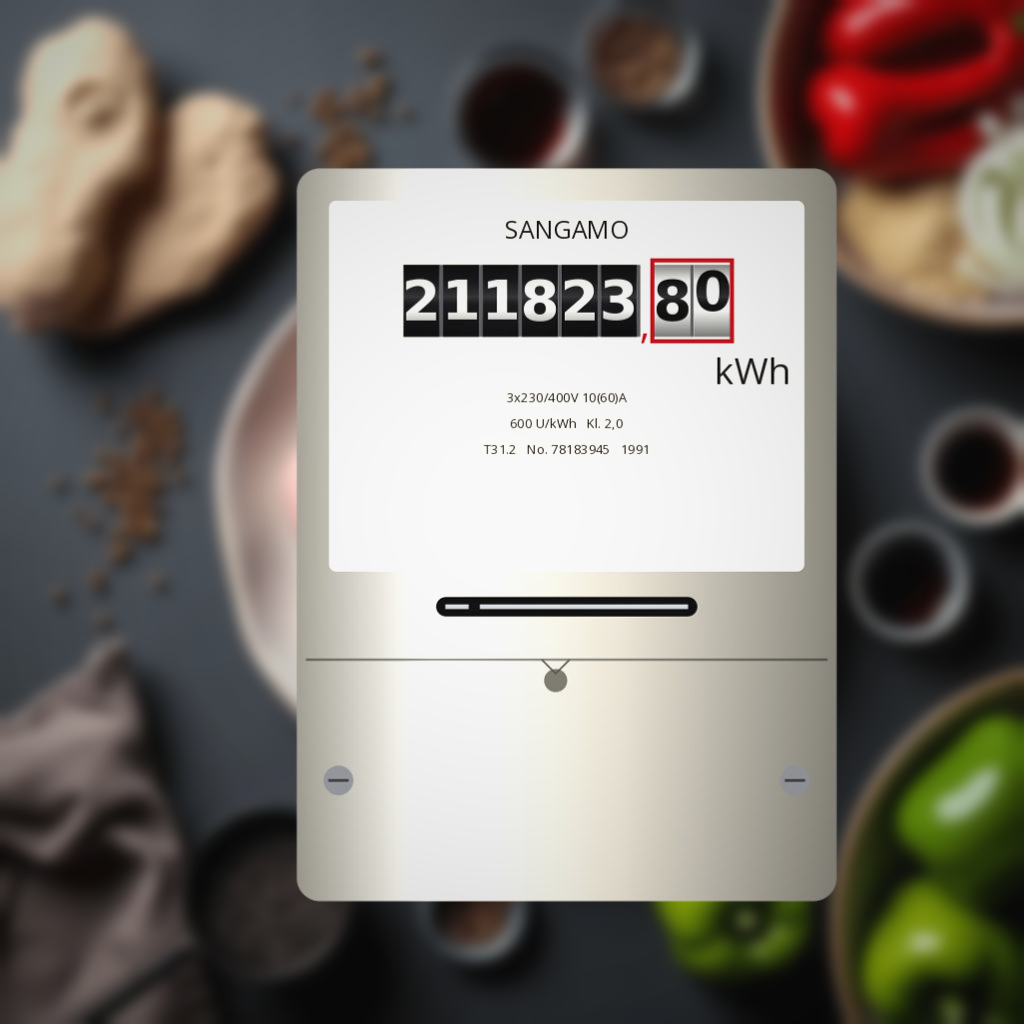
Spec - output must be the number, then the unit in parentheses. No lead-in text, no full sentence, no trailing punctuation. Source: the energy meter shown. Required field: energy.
211823.80 (kWh)
